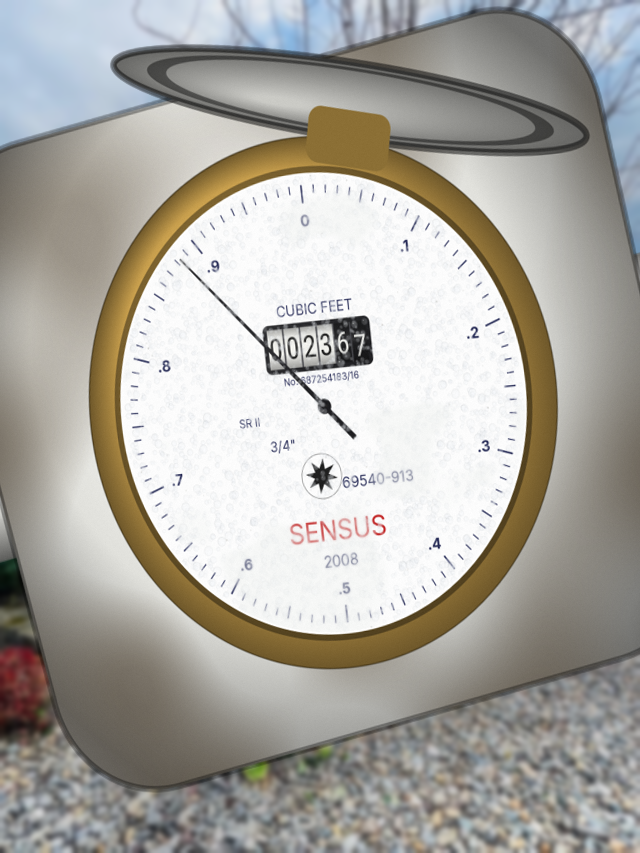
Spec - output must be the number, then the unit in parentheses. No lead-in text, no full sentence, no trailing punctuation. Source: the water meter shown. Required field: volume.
2366.88 (ft³)
